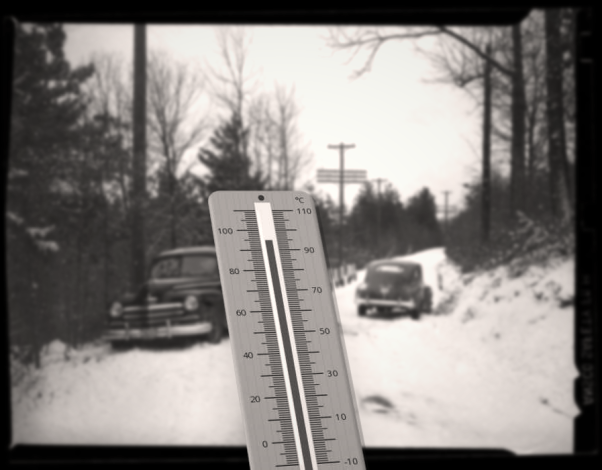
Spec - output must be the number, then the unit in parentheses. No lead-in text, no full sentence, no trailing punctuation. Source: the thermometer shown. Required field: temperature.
95 (°C)
